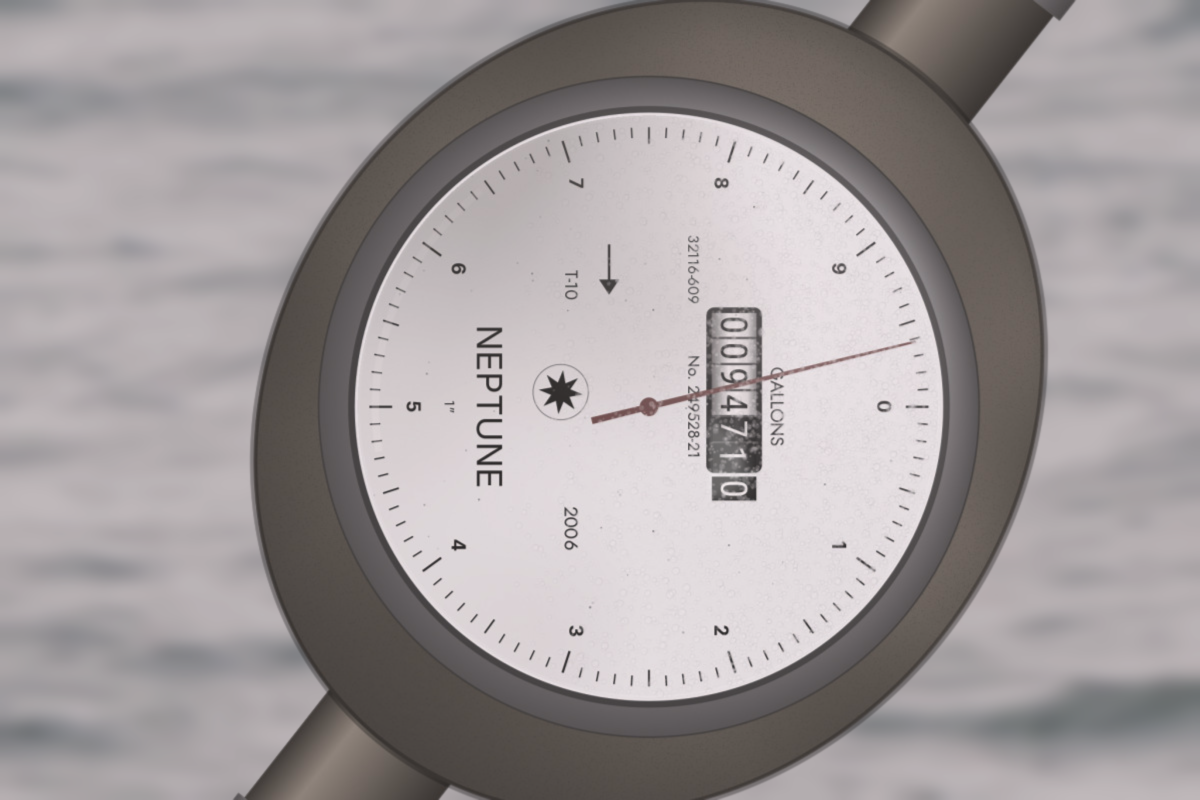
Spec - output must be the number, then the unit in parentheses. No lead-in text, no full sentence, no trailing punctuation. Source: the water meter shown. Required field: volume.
94709.6 (gal)
